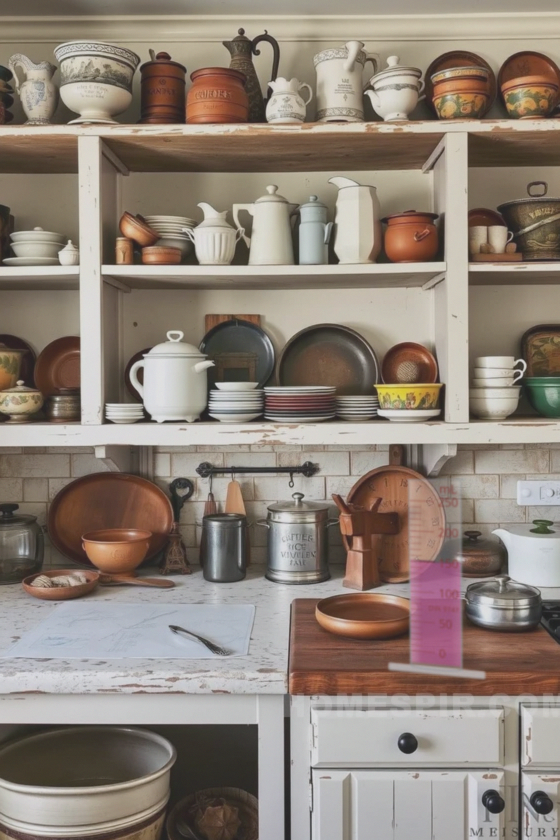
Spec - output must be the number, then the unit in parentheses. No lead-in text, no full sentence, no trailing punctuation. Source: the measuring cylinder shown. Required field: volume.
150 (mL)
